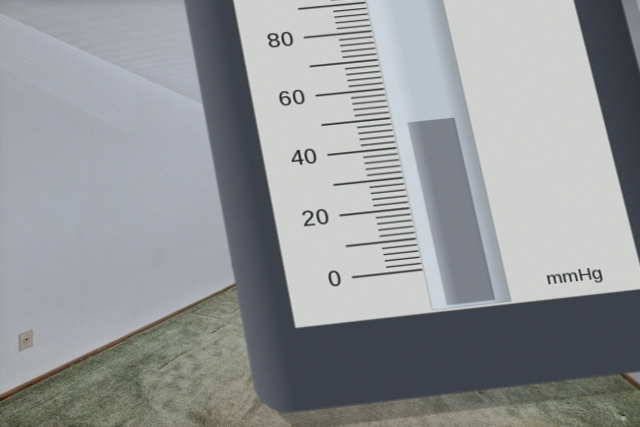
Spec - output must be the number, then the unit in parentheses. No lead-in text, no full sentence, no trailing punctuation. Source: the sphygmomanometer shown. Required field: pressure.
48 (mmHg)
